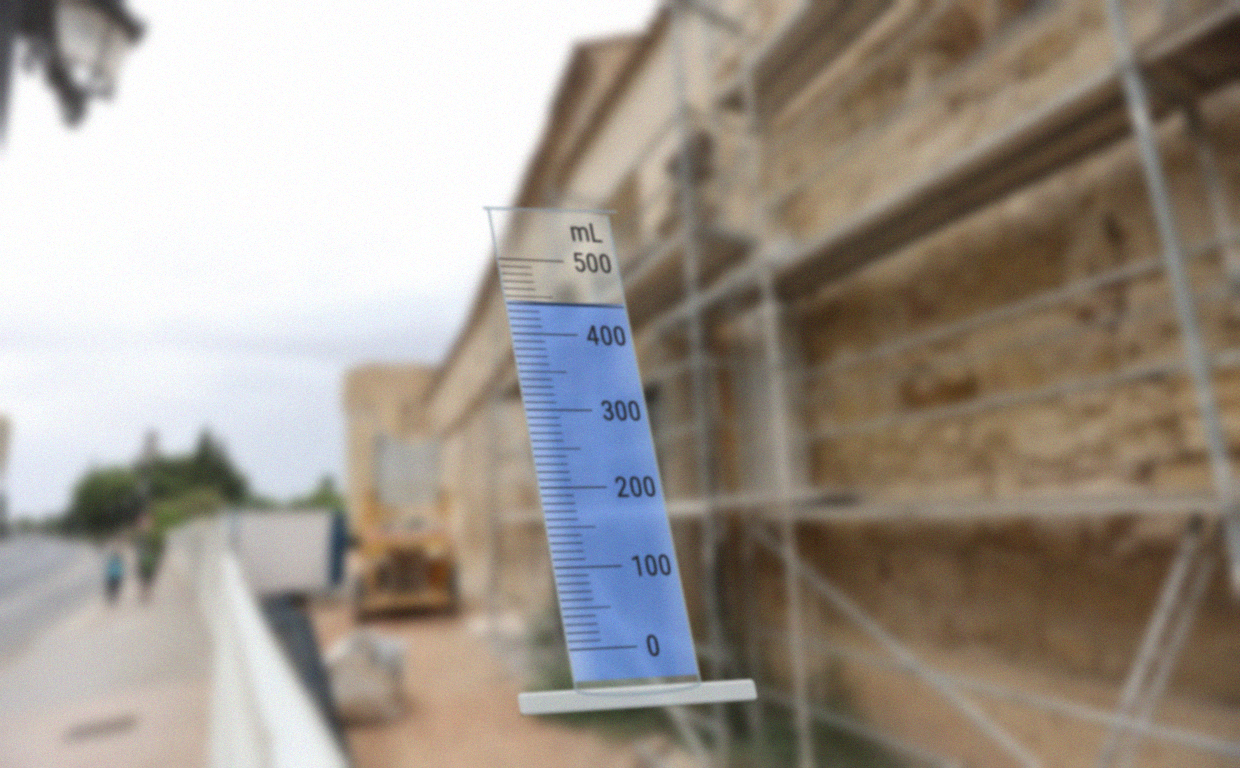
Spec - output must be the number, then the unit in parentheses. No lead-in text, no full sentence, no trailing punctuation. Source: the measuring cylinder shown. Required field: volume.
440 (mL)
